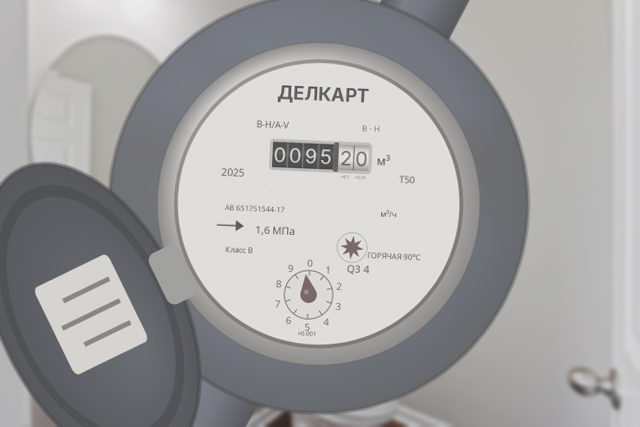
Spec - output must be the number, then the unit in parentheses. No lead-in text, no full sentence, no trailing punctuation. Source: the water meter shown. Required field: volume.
95.199 (m³)
